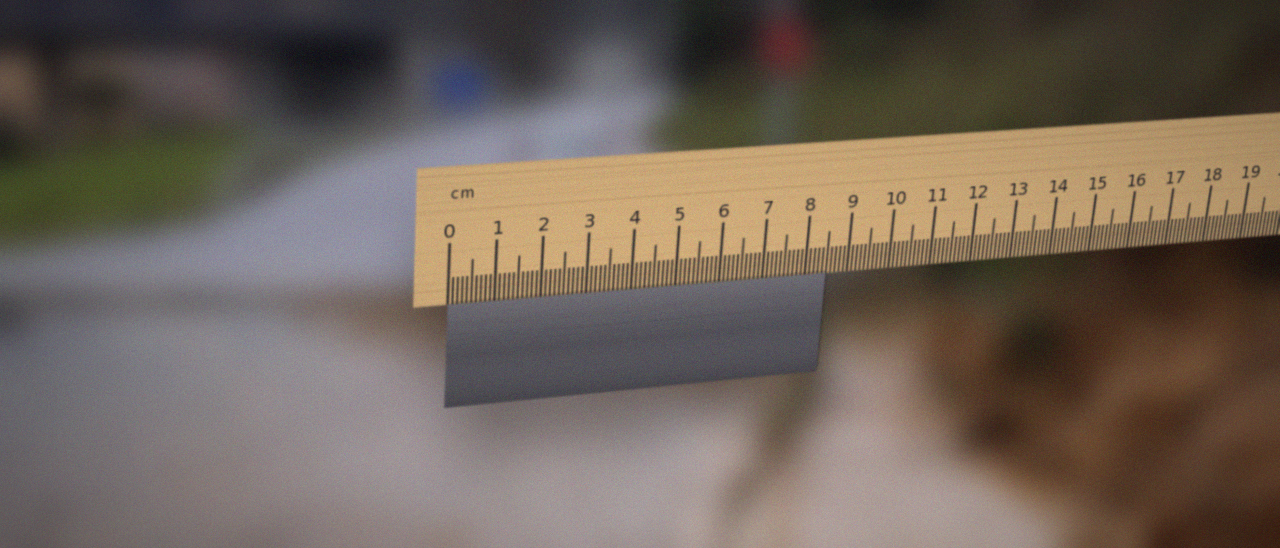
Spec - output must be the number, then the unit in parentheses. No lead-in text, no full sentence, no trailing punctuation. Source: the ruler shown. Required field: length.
8.5 (cm)
